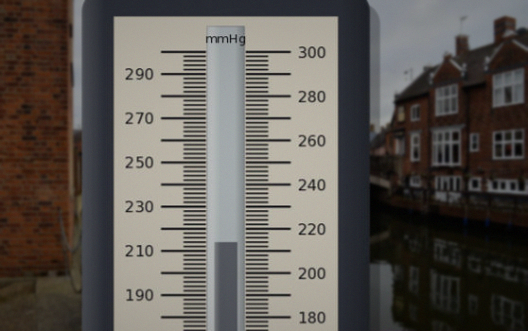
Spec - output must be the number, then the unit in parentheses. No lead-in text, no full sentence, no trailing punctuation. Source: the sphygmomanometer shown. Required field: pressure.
214 (mmHg)
